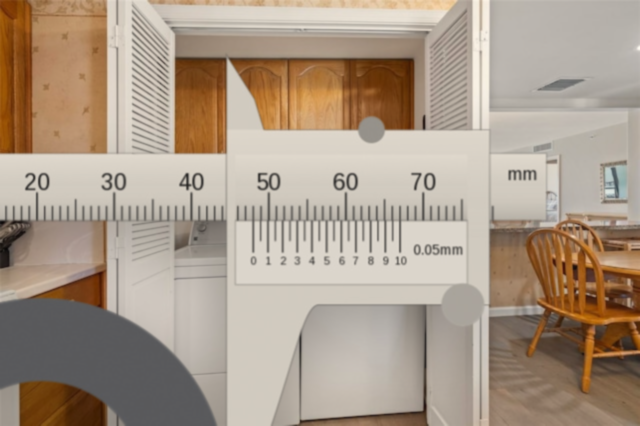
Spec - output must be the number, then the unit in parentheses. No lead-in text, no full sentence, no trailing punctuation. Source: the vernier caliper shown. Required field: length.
48.0 (mm)
